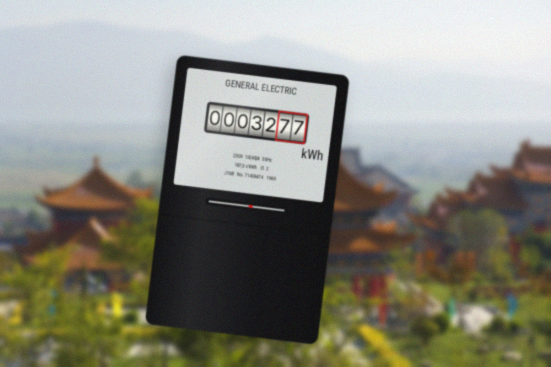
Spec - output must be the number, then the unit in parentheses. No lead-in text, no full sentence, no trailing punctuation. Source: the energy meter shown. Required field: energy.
32.77 (kWh)
